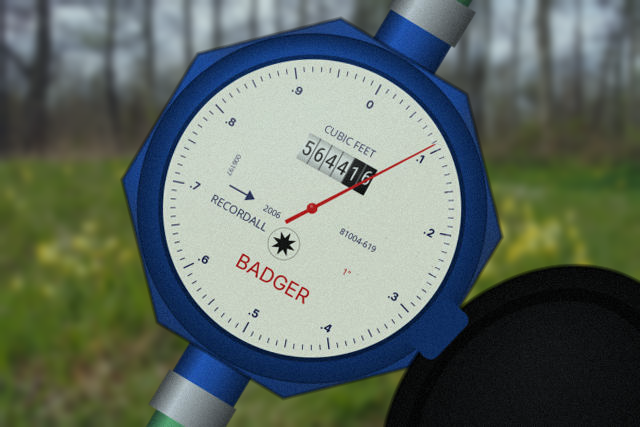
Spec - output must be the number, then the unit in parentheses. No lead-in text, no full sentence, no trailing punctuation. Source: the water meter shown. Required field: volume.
564416.09 (ft³)
